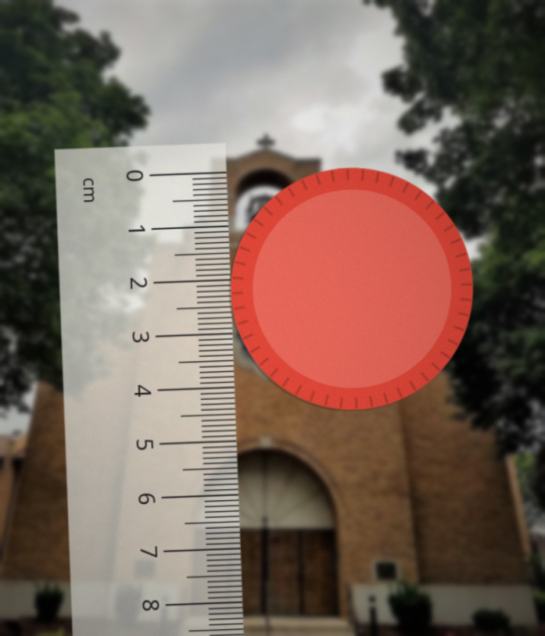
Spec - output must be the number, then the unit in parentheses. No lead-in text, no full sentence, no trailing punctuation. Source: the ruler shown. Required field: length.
4.5 (cm)
